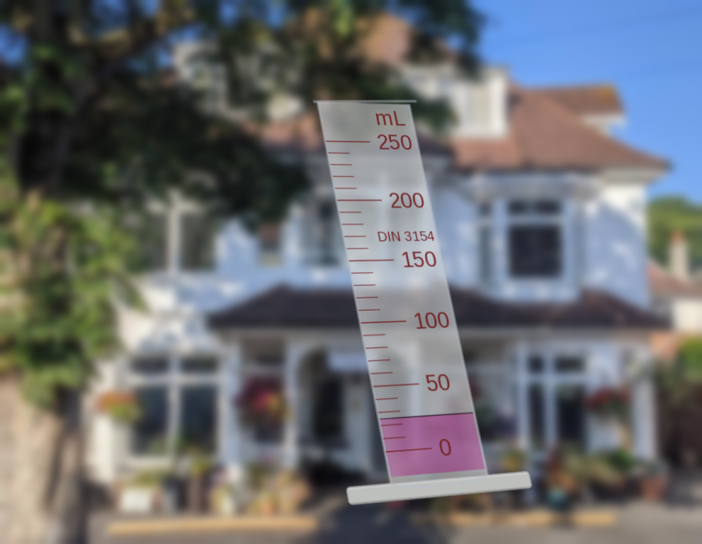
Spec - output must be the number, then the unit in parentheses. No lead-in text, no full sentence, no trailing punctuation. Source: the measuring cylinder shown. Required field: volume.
25 (mL)
